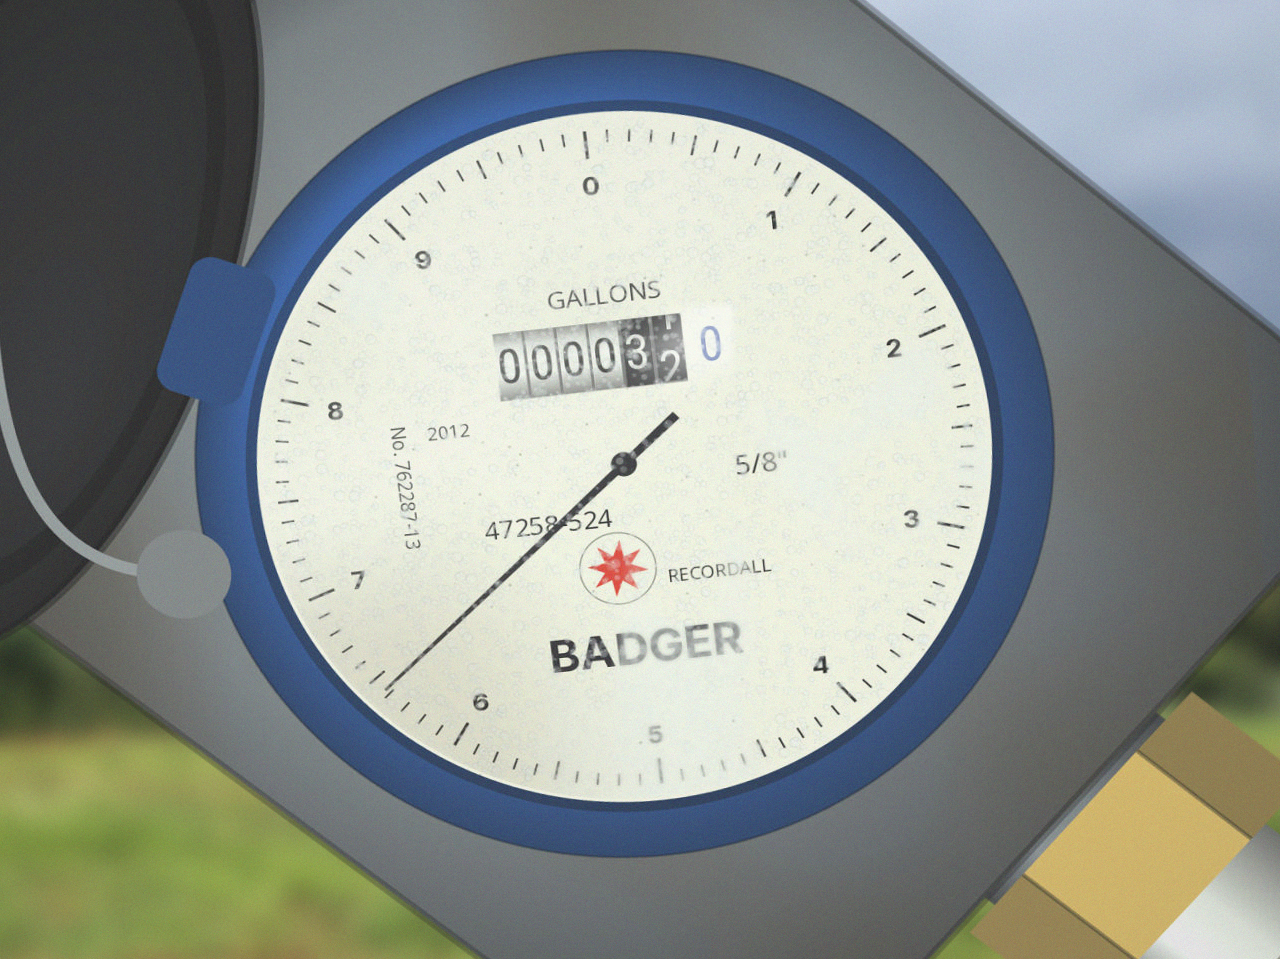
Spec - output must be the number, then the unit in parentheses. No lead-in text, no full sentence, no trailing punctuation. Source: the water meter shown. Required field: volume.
316.4 (gal)
